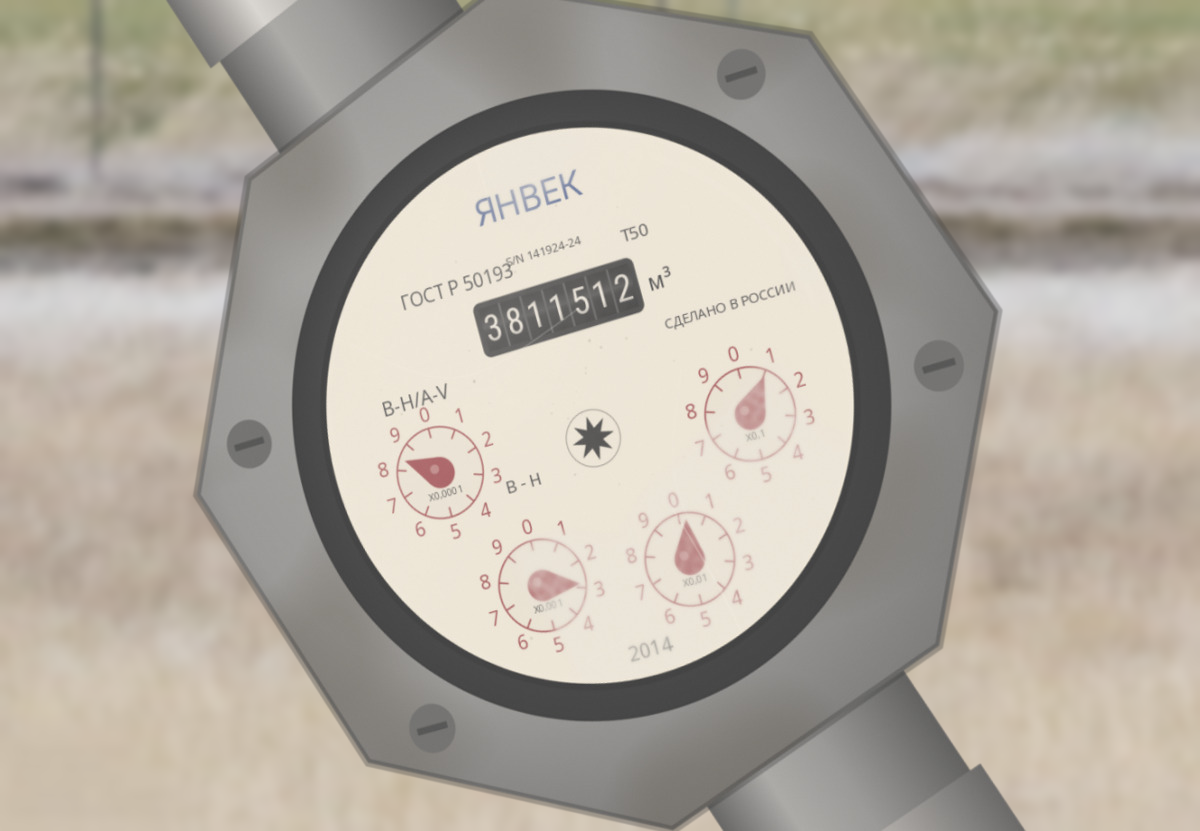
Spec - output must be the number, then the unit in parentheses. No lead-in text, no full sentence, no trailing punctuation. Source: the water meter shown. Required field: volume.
3811512.1028 (m³)
